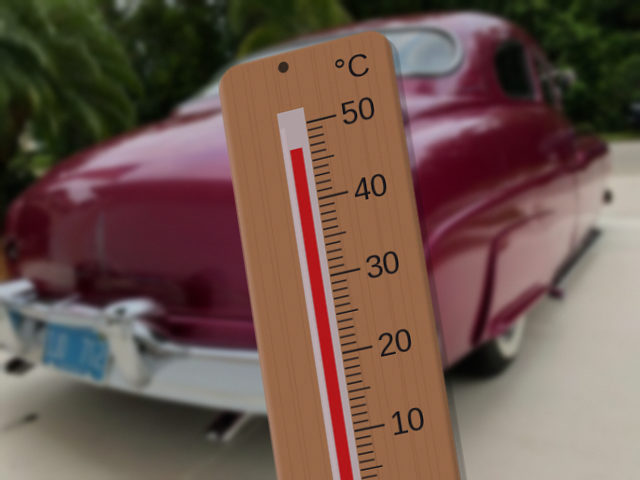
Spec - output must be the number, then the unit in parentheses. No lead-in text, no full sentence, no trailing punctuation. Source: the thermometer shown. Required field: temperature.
47 (°C)
